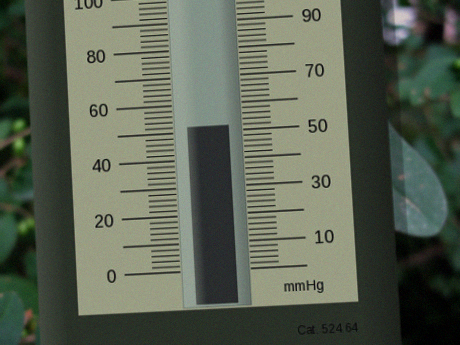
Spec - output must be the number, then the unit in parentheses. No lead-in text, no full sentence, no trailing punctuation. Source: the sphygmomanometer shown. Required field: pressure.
52 (mmHg)
